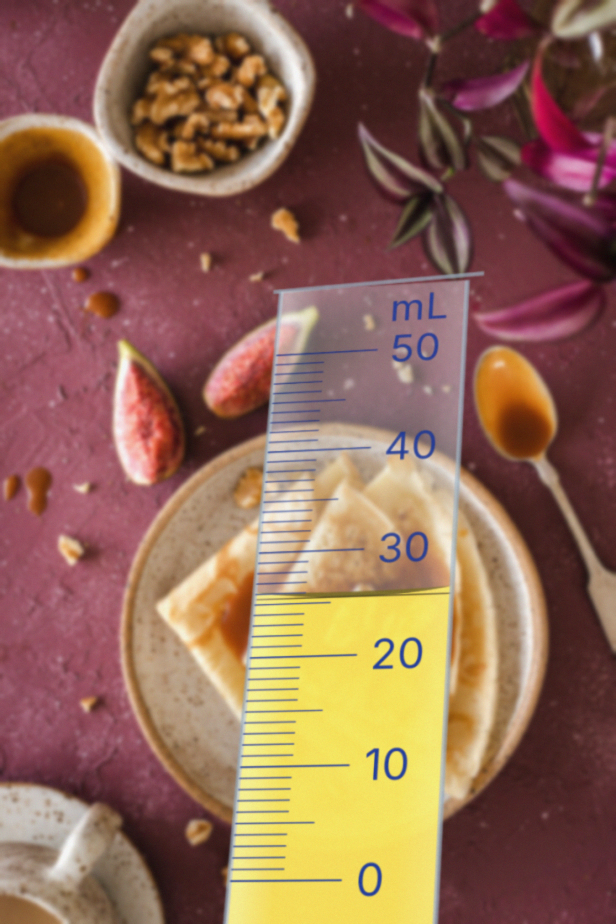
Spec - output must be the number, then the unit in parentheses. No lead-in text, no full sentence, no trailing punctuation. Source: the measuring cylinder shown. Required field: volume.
25.5 (mL)
